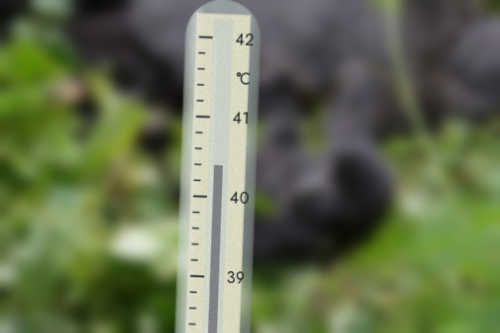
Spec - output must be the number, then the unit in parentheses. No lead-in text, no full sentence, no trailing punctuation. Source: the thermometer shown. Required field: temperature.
40.4 (°C)
